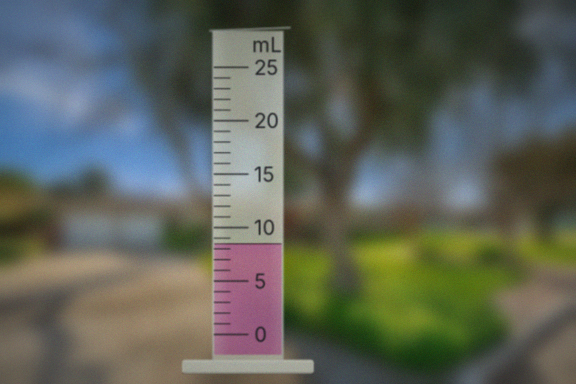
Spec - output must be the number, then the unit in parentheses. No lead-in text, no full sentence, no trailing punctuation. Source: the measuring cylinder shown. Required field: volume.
8.5 (mL)
